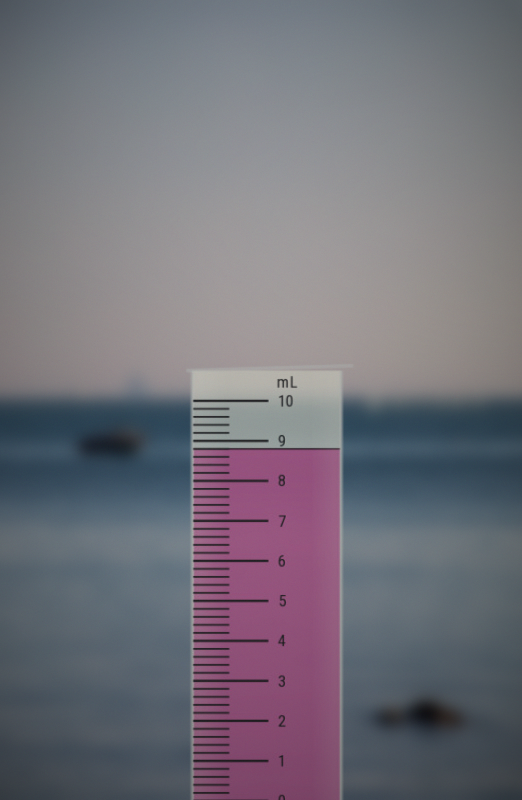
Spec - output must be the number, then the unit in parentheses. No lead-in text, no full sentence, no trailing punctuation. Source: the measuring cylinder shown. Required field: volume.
8.8 (mL)
